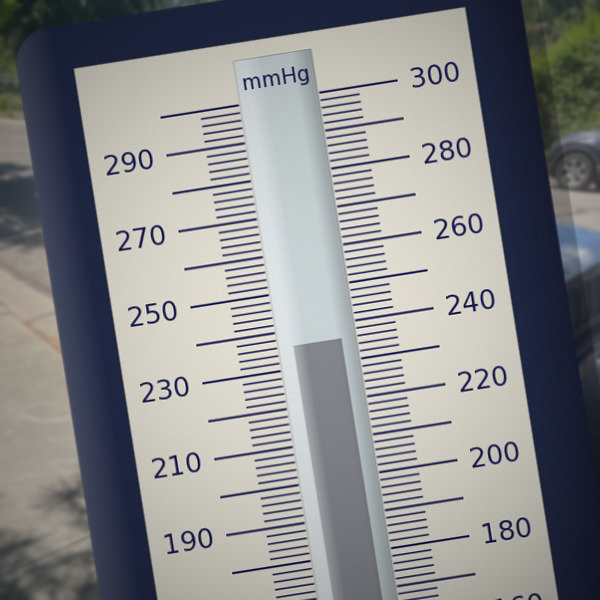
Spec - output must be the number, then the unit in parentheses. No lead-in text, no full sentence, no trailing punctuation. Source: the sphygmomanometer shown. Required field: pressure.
236 (mmHg)
